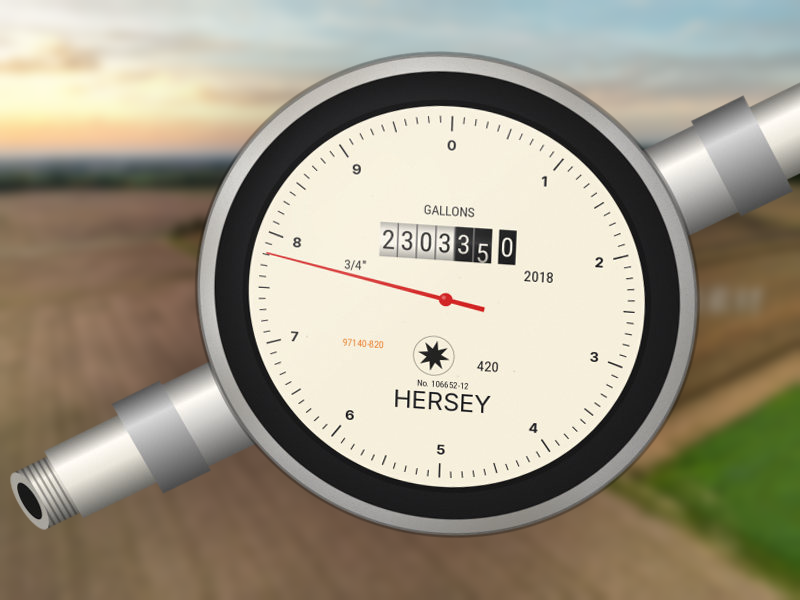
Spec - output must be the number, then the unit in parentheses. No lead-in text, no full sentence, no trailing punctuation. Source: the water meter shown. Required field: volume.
2303347.8 (gal)
